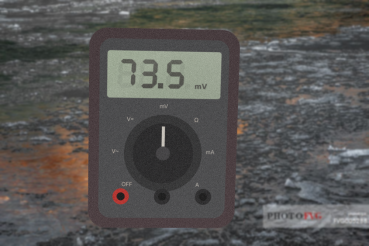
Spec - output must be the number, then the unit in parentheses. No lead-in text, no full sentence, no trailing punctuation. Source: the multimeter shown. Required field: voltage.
73.5 (mV)
